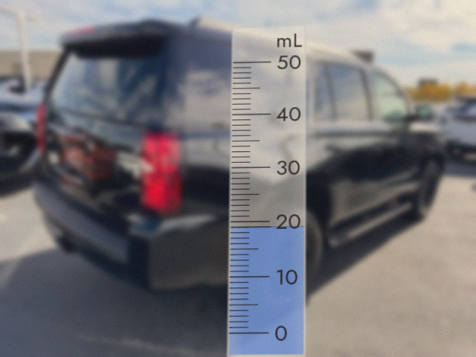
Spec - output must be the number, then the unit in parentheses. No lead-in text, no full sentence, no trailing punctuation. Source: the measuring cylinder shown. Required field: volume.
19 (mL)
